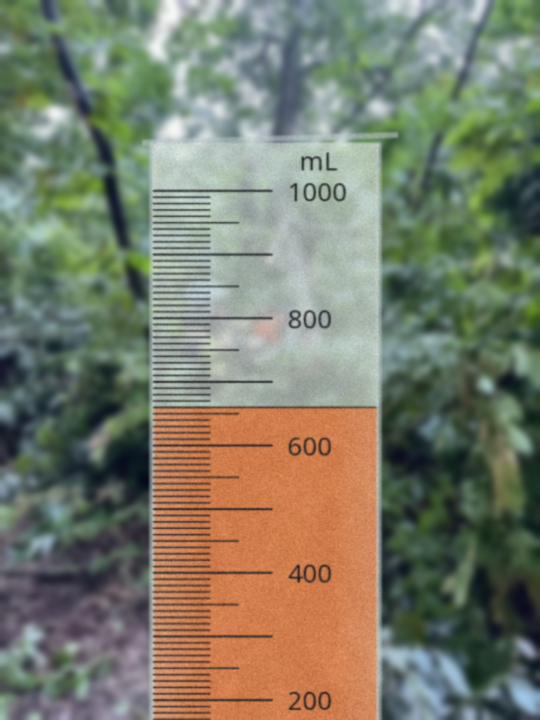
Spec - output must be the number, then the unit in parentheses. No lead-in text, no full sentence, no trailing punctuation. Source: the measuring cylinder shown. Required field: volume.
660 (mL)
